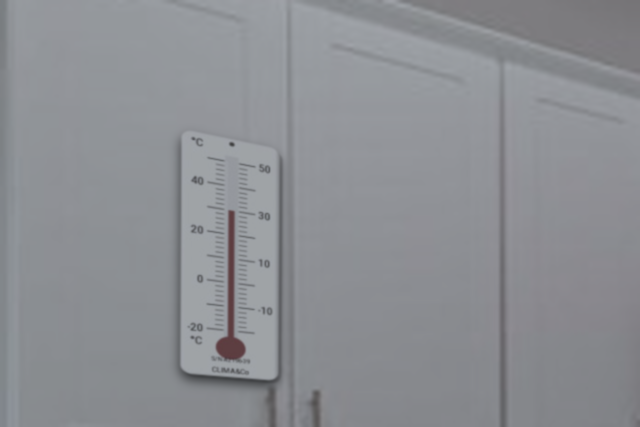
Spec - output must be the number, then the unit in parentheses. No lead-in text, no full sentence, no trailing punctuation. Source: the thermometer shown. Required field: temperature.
30 (°C)
